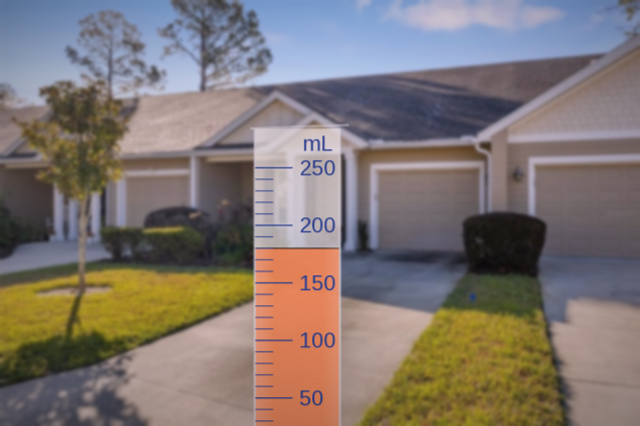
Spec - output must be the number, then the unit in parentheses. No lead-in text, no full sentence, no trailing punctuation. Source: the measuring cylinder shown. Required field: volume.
180 (mL)
